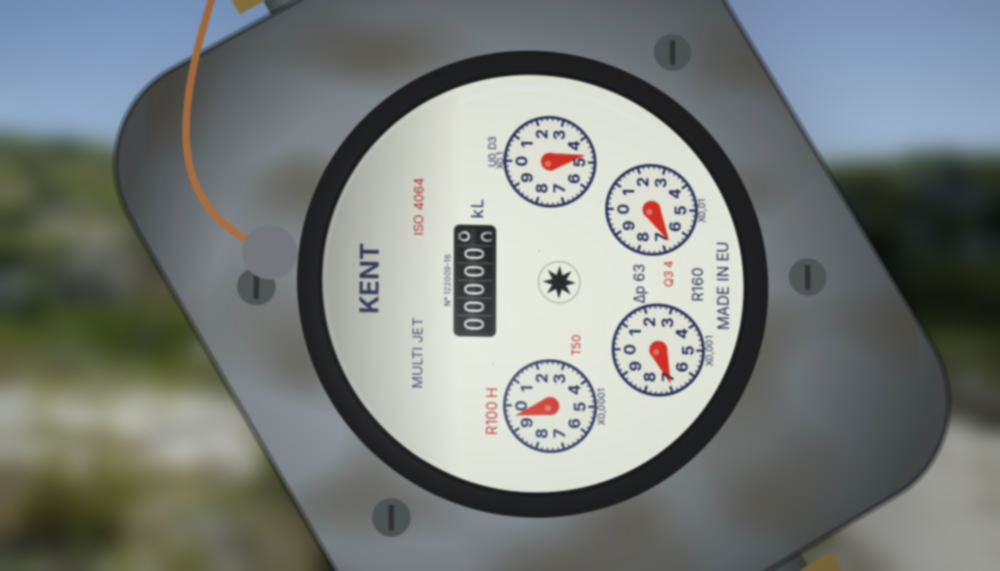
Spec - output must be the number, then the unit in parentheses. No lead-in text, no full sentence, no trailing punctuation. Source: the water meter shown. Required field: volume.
8.4669 (kL)
